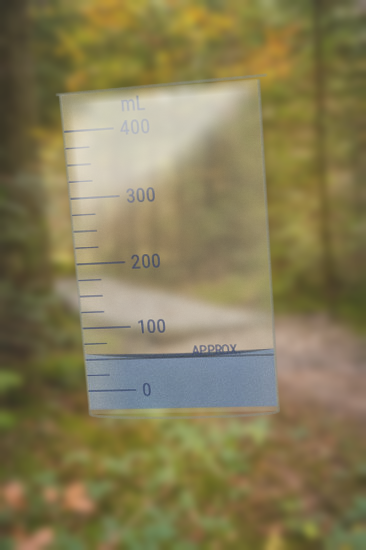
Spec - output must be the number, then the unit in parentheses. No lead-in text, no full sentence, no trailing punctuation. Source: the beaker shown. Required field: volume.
50 (mL)
